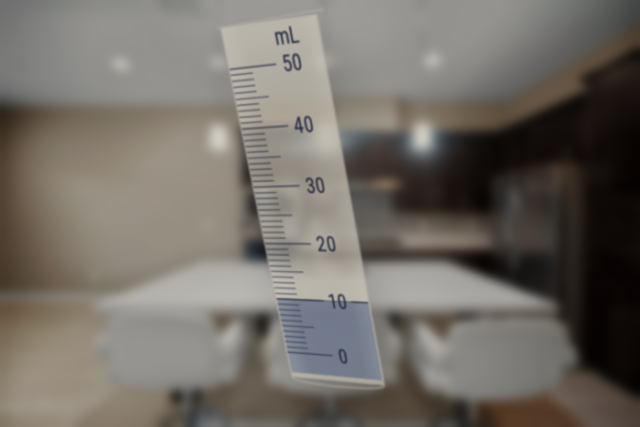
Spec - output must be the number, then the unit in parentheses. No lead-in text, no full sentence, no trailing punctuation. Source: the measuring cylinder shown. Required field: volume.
10 (mL)
